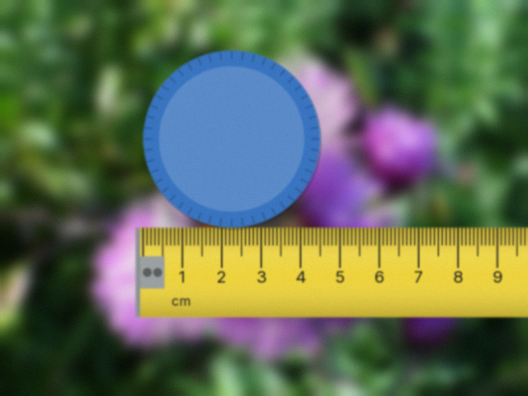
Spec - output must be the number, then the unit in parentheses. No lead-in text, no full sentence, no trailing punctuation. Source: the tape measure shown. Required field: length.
4.5 (cm)
